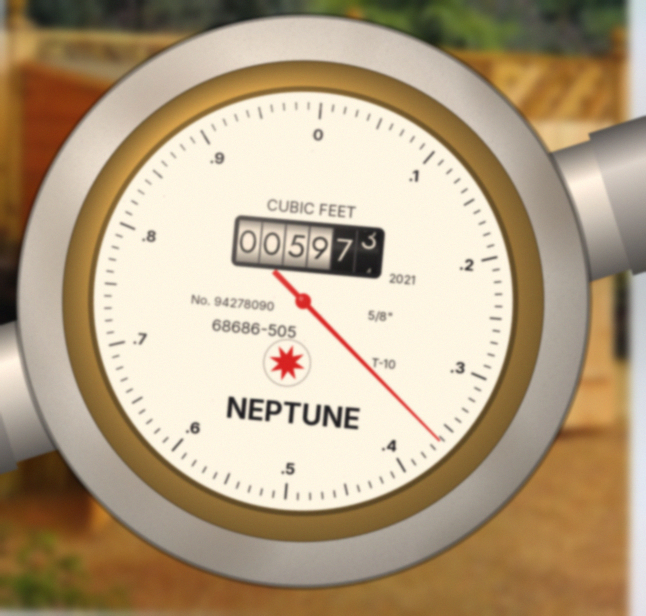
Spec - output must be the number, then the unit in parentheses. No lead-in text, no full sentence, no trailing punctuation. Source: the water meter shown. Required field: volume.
5973.36 (ft³)
